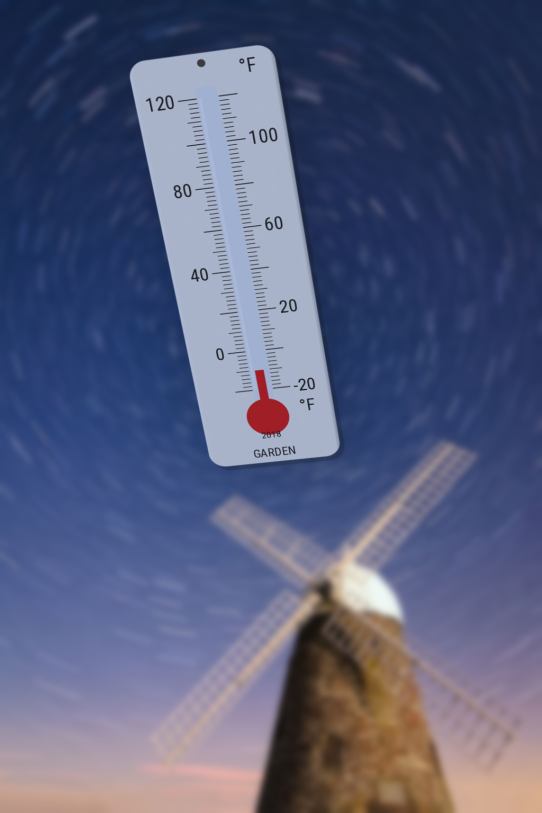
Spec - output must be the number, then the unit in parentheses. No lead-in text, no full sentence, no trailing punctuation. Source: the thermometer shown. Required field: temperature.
-10 (°F)
